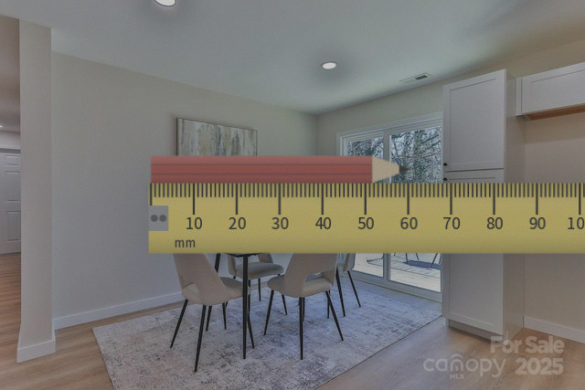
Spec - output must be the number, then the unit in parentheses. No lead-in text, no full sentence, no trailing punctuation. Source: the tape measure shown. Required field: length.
60 (mm)
